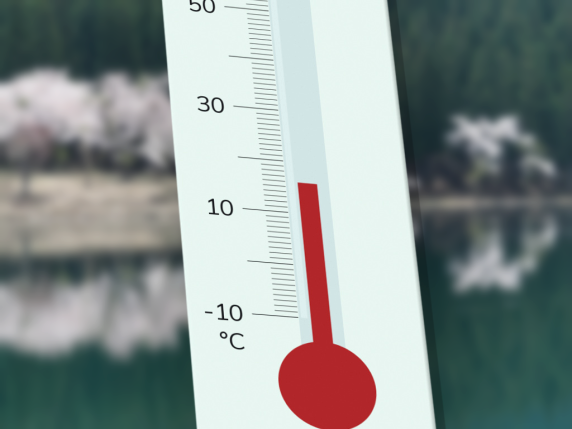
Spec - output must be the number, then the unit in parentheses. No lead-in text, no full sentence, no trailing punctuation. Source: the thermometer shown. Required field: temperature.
16 (°C)
